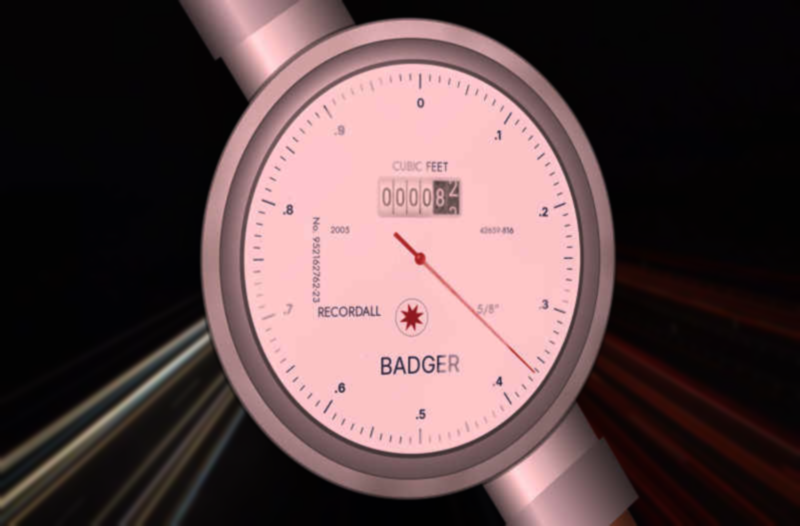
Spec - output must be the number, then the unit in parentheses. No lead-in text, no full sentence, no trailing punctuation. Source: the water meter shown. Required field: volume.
82.36 (ft³)
